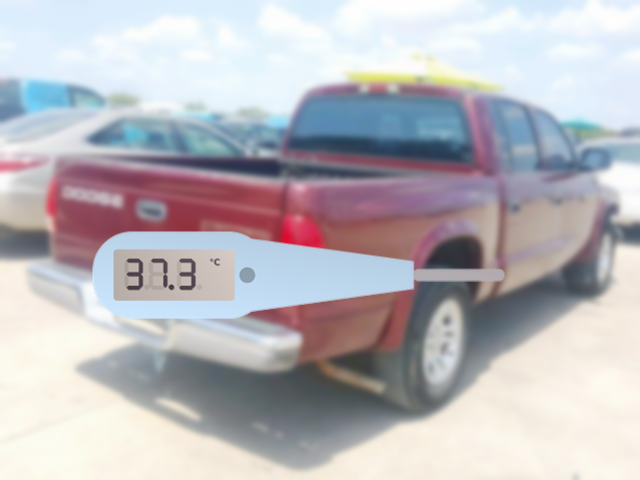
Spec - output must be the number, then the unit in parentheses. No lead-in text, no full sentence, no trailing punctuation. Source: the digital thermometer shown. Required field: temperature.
37.3 (°C)
